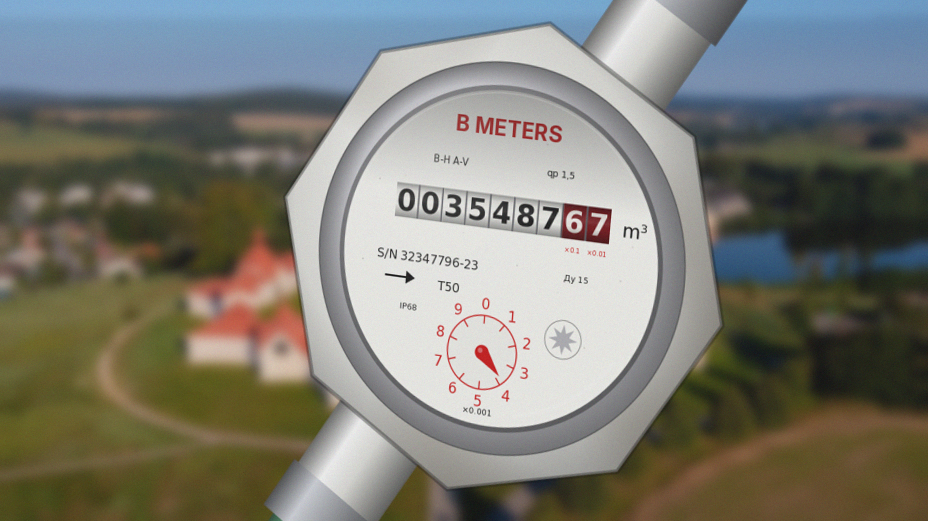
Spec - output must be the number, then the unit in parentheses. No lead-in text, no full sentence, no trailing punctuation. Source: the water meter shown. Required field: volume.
35487.673 (m³)
